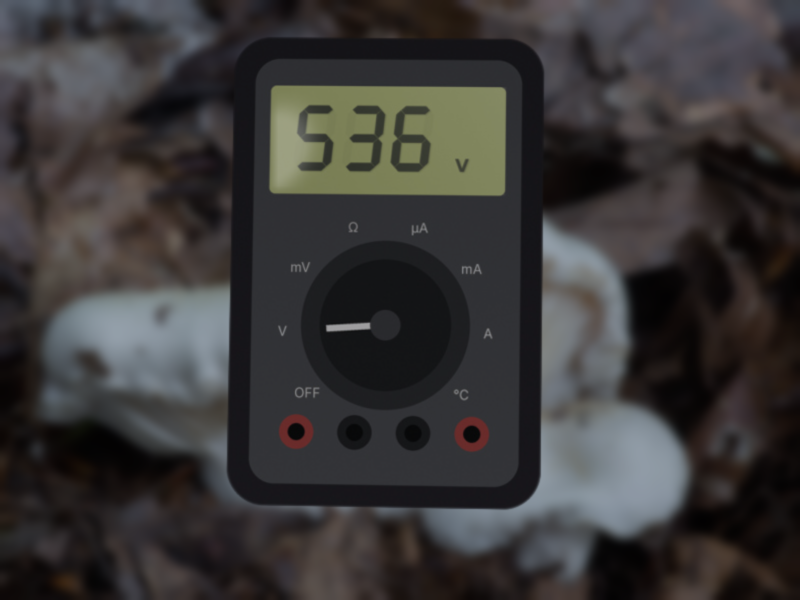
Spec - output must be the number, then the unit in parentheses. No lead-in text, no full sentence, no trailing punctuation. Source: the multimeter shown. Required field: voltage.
536 (V)
